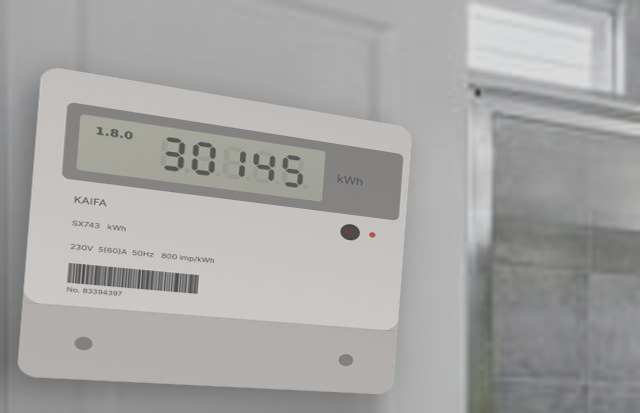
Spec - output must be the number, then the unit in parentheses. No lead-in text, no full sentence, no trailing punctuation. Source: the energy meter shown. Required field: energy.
30145 (kWh)
